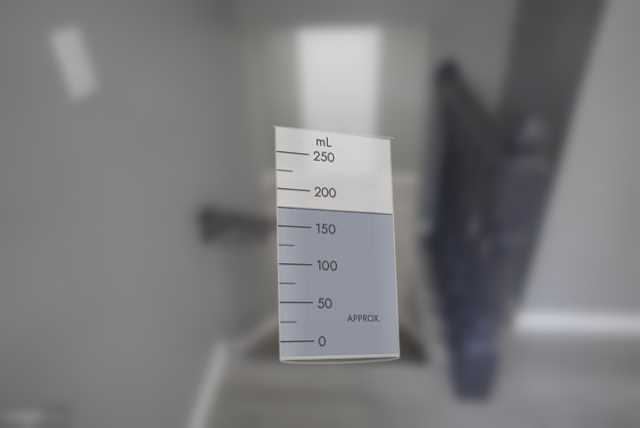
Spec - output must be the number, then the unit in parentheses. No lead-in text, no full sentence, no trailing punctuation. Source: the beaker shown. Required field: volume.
175 (mL)
